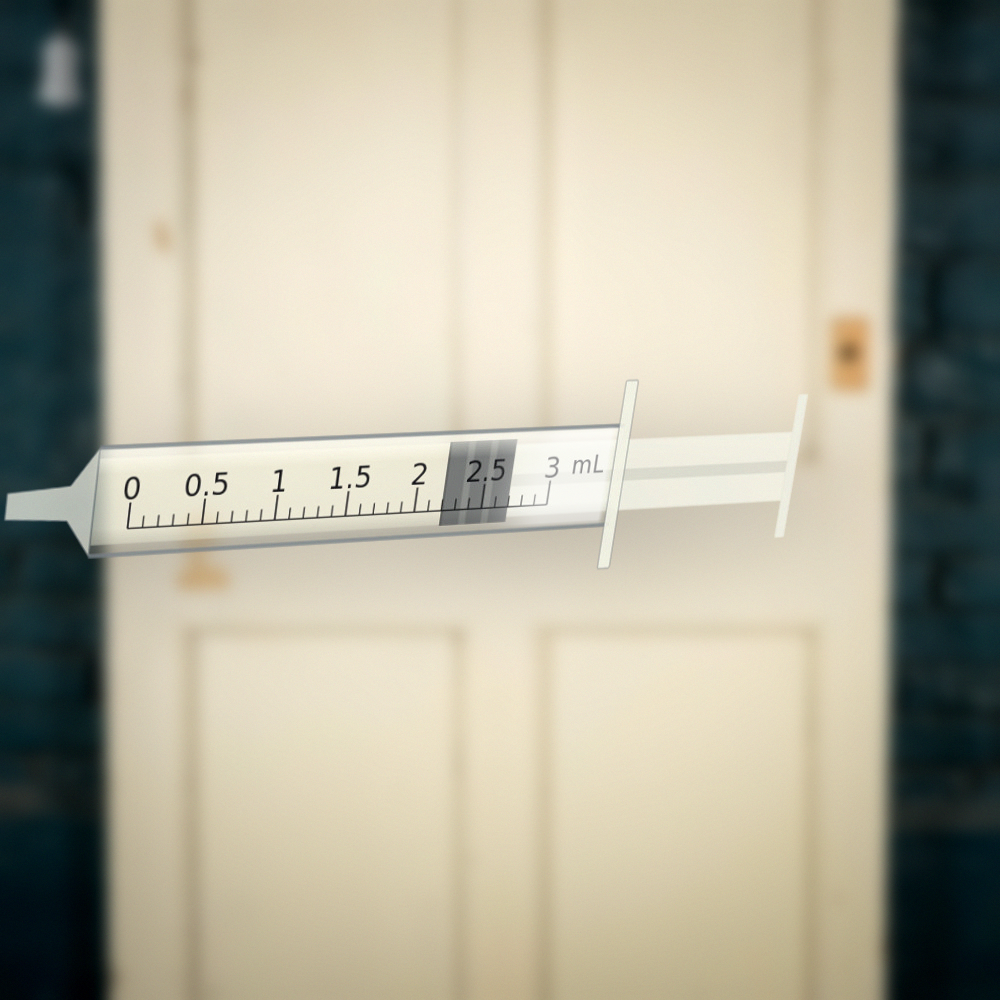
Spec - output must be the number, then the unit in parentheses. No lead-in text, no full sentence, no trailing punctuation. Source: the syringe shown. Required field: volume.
2.2 (mL)
